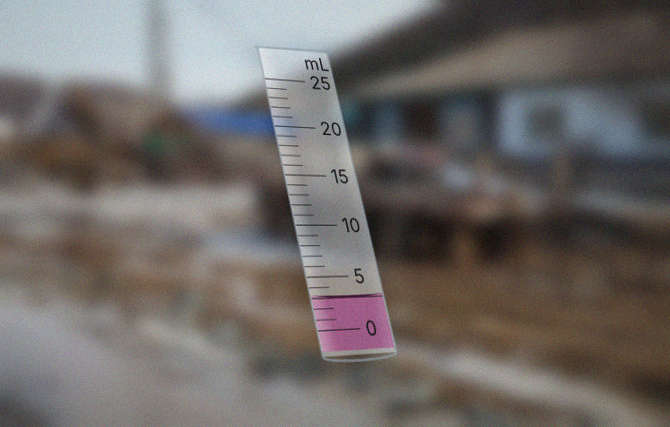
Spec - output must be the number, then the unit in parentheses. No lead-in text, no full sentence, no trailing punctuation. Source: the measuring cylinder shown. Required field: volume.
3 (mL)
